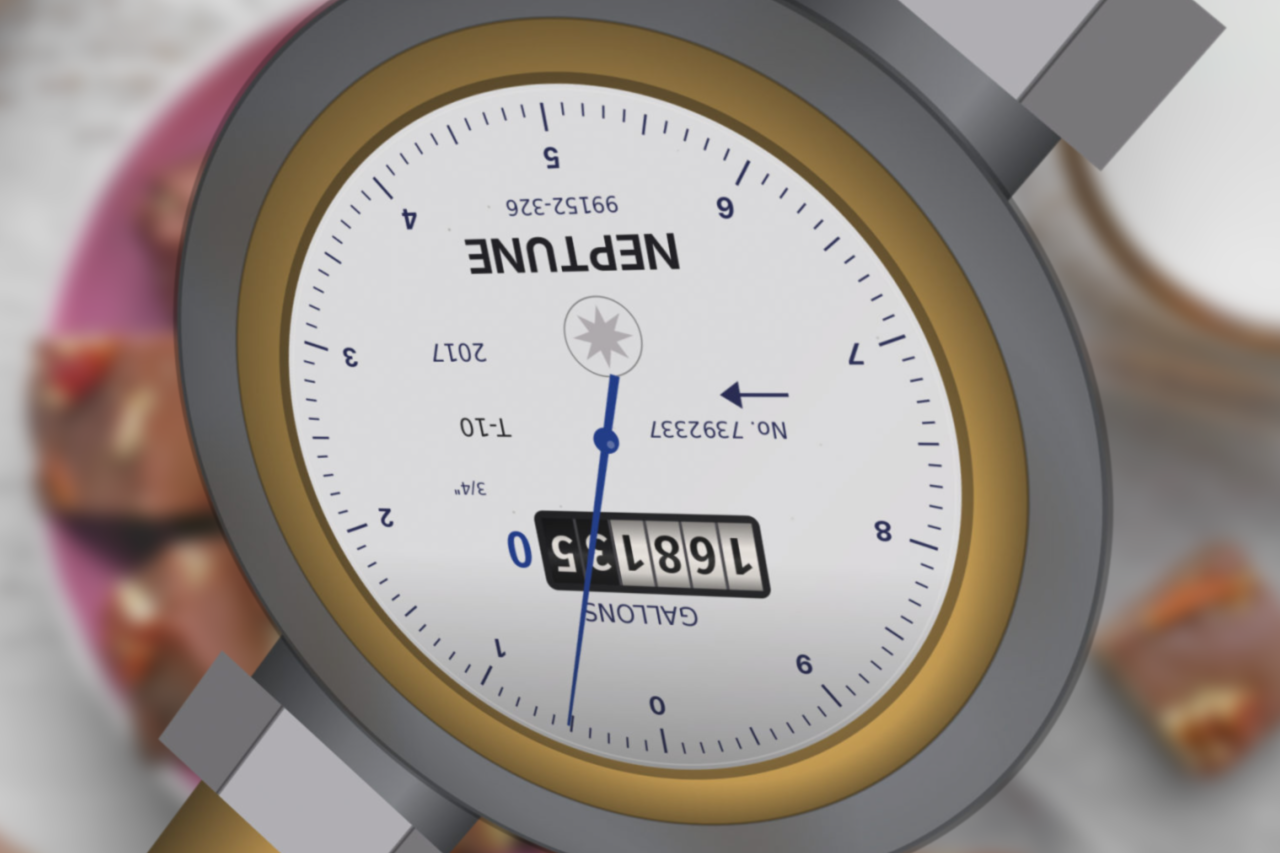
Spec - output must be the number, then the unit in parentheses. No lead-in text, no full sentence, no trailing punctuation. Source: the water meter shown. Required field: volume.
1681350.5 (gal)
